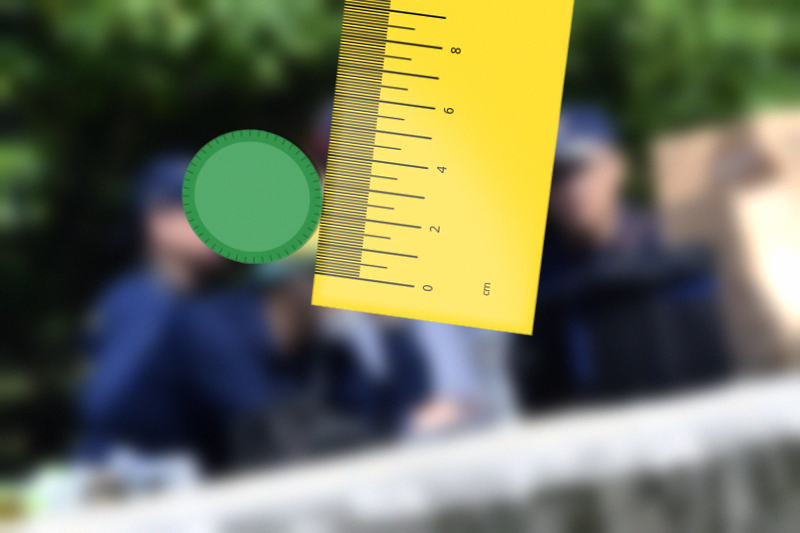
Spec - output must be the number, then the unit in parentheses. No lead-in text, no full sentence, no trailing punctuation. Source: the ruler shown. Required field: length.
4.5 (cm)
